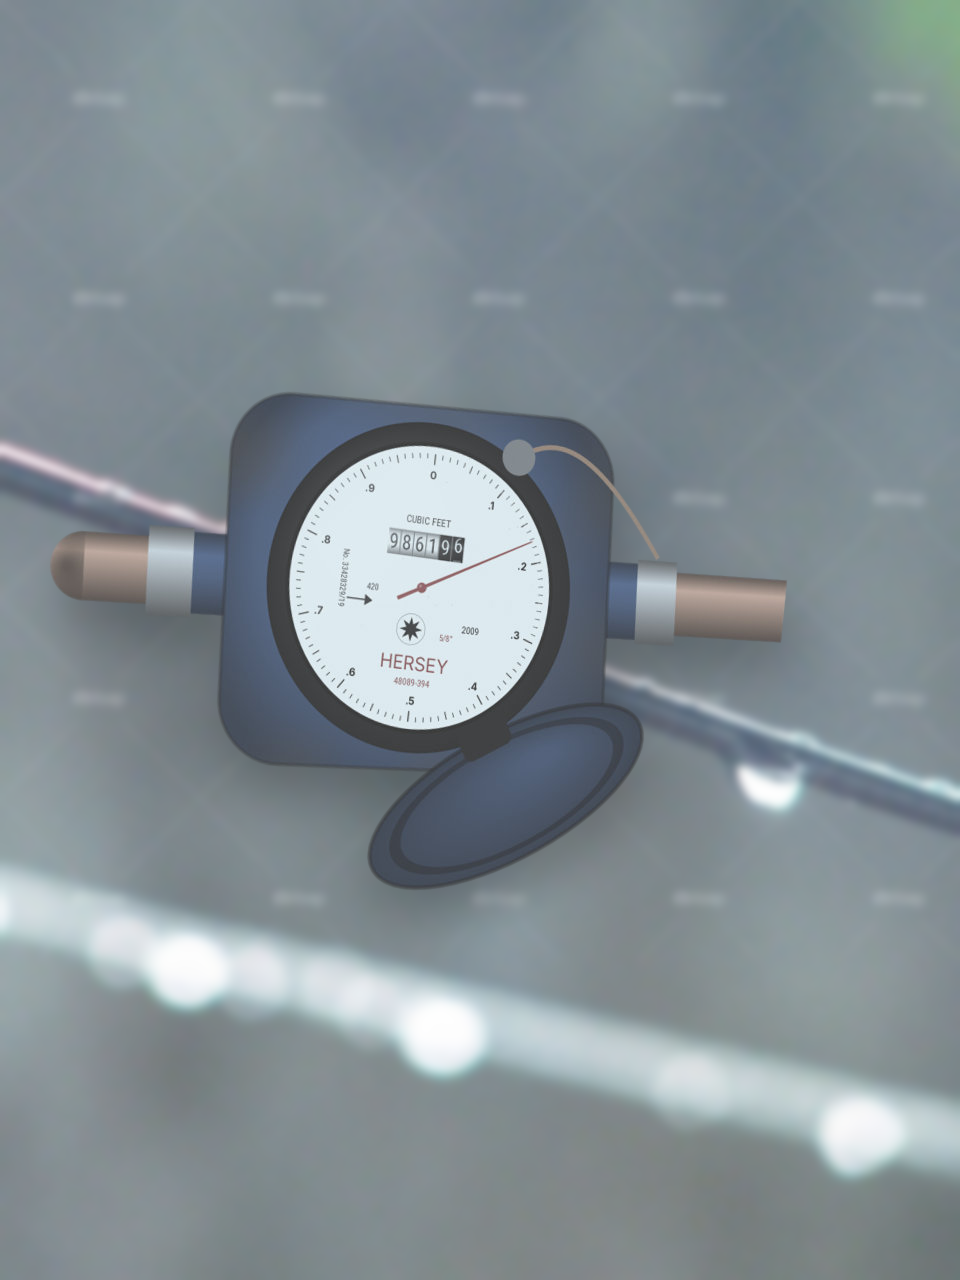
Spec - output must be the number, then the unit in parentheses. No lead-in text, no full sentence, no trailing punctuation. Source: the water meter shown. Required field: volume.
986196.17 (ft³)
